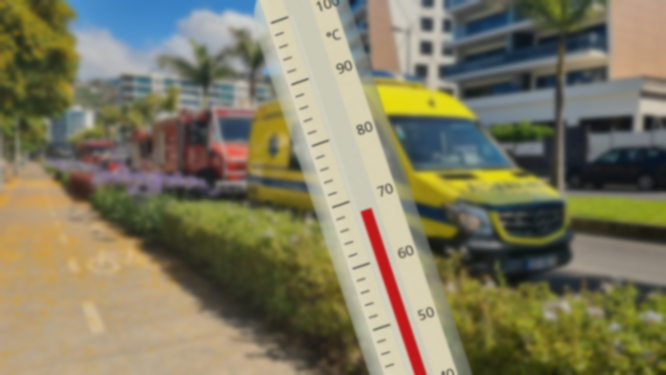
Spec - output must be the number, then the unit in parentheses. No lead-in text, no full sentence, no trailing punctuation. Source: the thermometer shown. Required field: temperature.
68 (°C)
